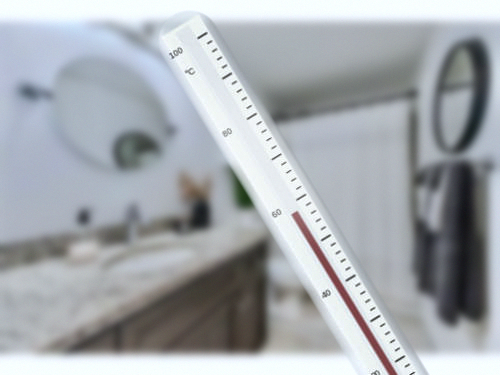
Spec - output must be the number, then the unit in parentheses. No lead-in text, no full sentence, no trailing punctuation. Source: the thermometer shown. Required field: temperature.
58 (°C)
